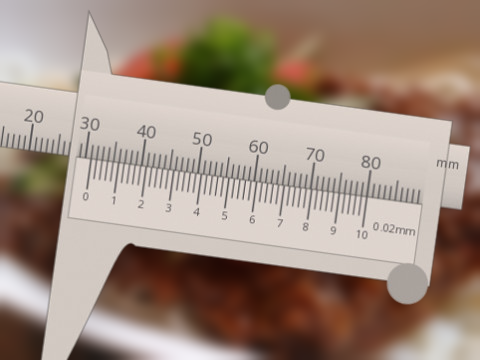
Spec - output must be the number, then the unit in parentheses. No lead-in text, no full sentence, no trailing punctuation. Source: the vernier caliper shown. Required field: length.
31.0 (mm)
